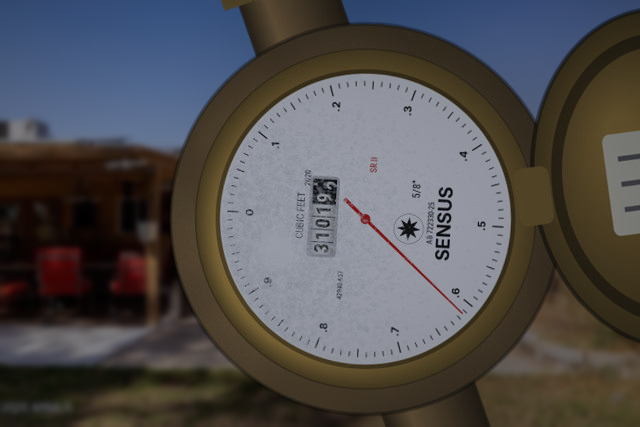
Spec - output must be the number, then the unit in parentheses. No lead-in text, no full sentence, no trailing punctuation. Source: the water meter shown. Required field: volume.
310191.61 (ft³)
